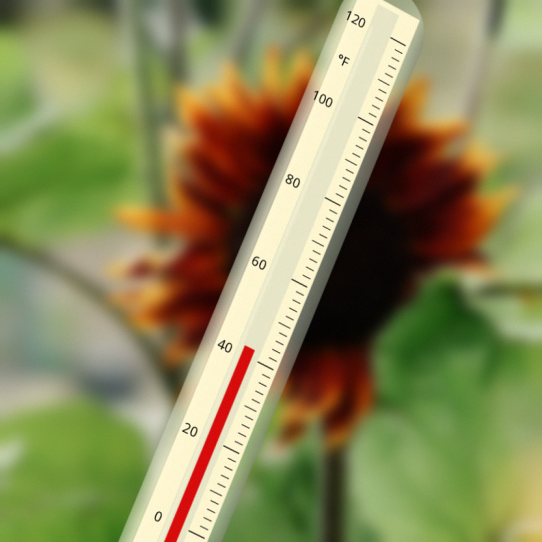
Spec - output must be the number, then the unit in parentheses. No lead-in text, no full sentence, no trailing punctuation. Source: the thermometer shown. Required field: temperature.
42 (°F)
